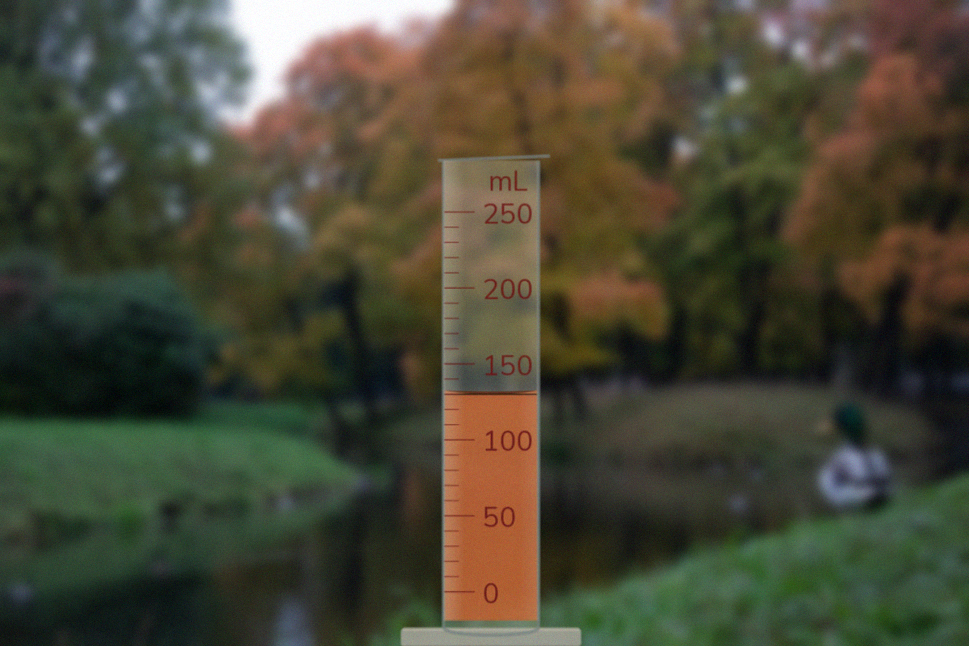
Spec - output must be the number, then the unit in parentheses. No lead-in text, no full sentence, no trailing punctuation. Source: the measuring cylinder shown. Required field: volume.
130 (mL)
